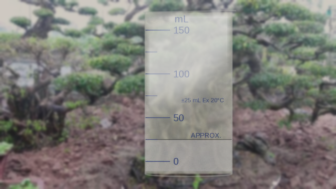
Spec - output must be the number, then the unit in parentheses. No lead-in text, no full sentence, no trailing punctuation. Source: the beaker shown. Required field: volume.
25 (mL)
